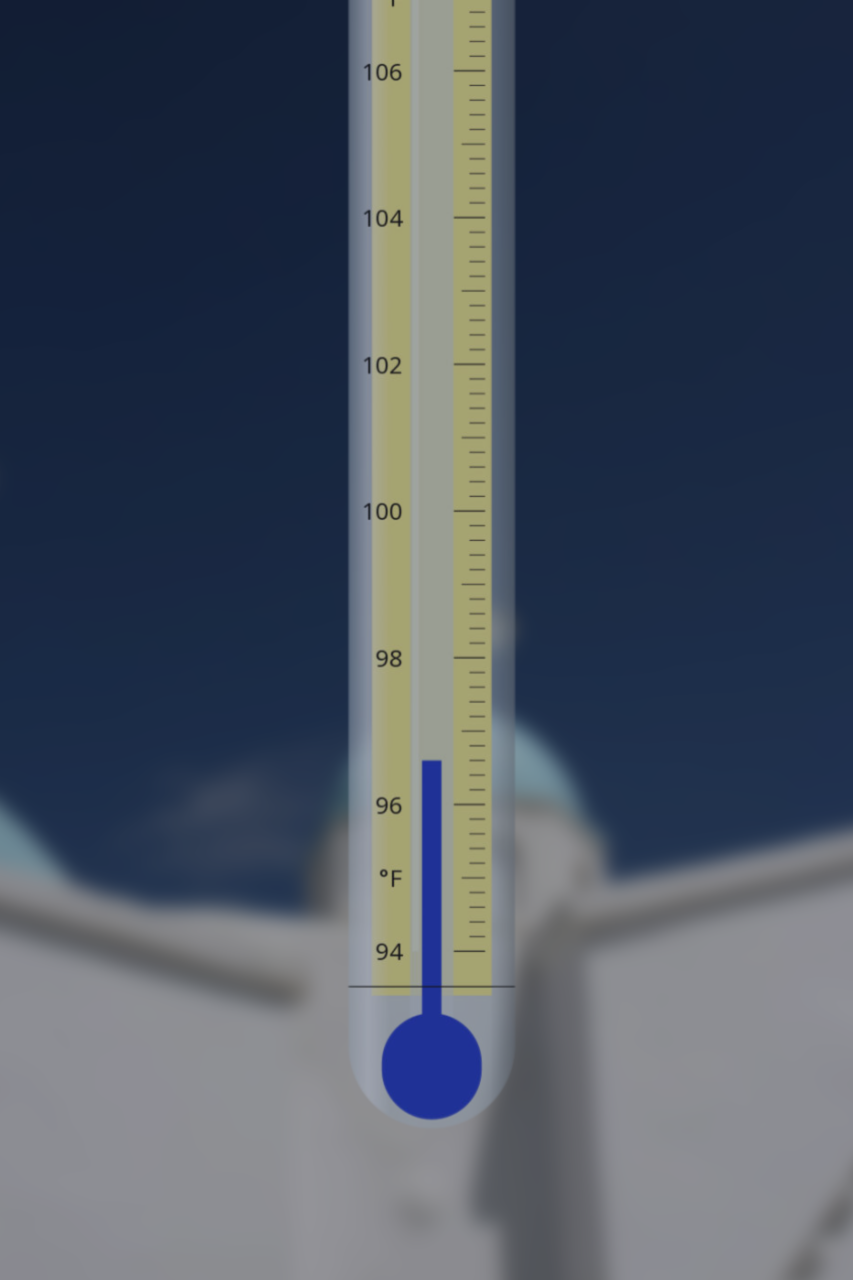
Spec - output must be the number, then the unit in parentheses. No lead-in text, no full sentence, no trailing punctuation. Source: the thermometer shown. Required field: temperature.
96.6 (°F)
